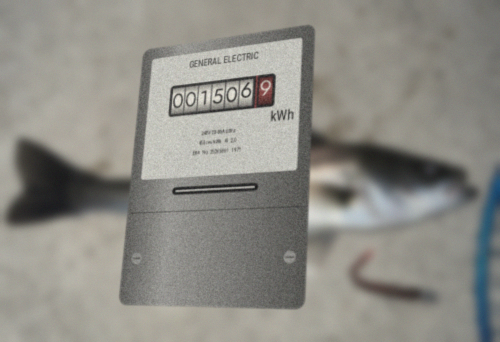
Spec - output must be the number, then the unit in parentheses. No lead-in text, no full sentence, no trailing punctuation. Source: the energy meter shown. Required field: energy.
1506.9 (kWh)
